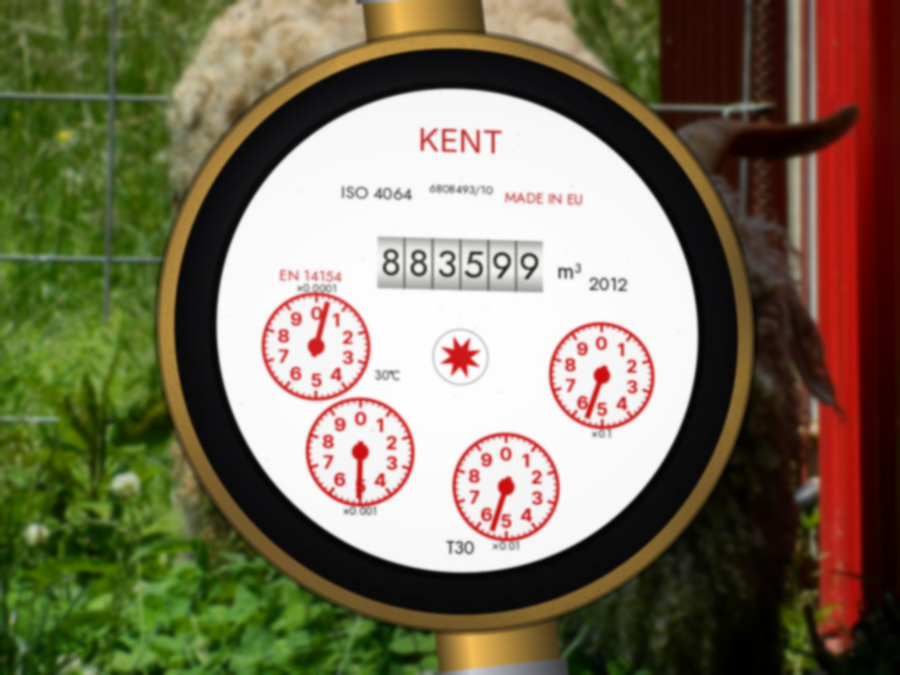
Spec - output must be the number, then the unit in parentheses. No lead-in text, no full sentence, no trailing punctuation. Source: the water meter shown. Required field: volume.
883599.5550 (m³)
